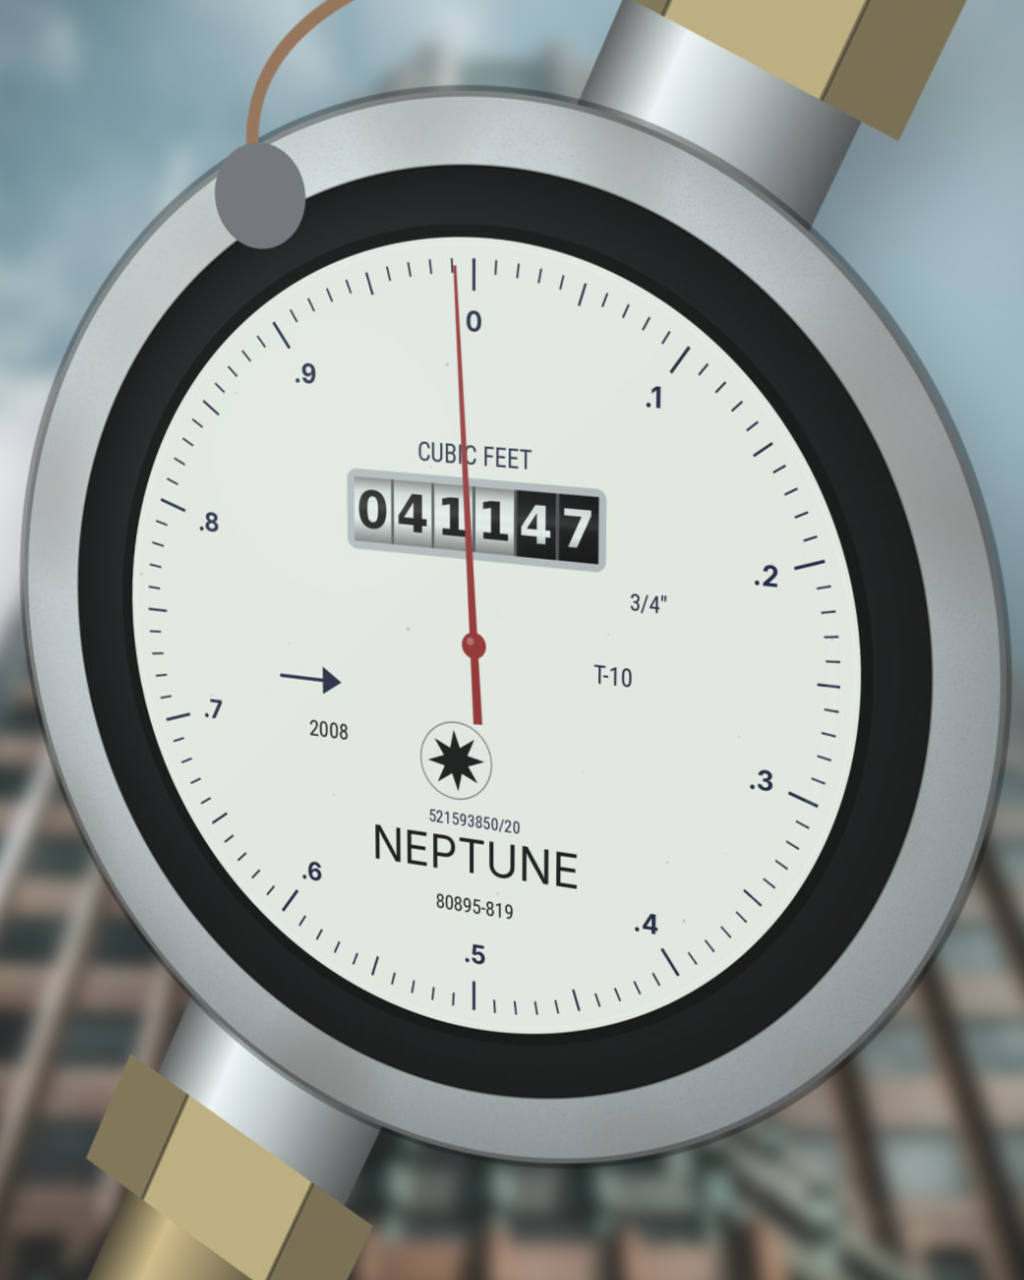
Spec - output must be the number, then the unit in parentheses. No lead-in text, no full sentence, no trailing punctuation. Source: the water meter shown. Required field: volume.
41146.99 (ft³)
